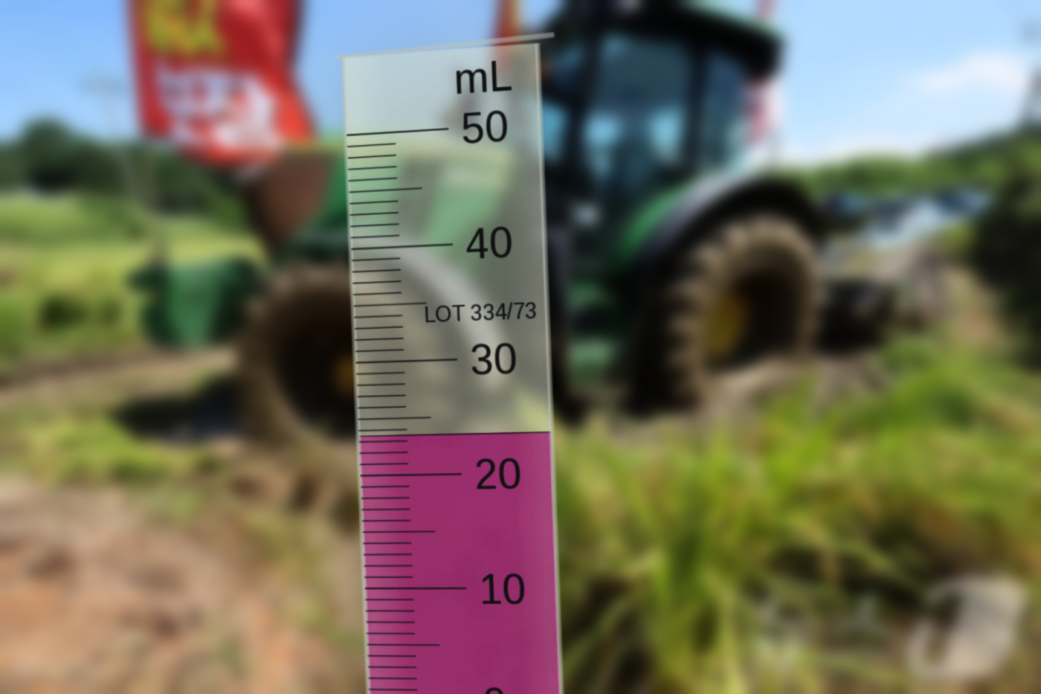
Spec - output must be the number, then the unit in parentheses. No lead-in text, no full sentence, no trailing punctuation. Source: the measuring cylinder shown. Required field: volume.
23.5 (mL)
